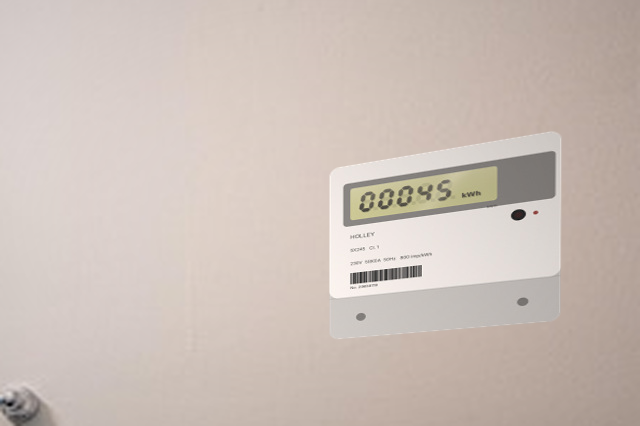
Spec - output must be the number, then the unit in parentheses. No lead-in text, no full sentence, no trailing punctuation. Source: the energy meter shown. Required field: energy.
45 (kWh)
